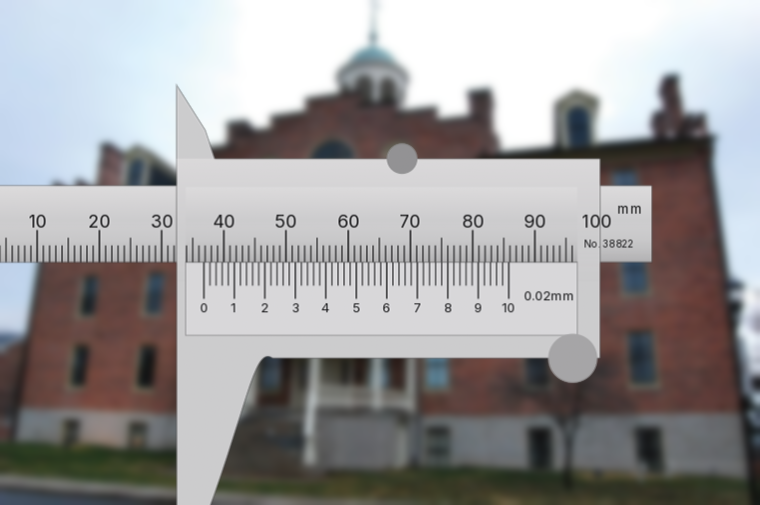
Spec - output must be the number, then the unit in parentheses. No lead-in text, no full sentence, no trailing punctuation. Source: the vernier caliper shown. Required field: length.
36.8 (mm)
